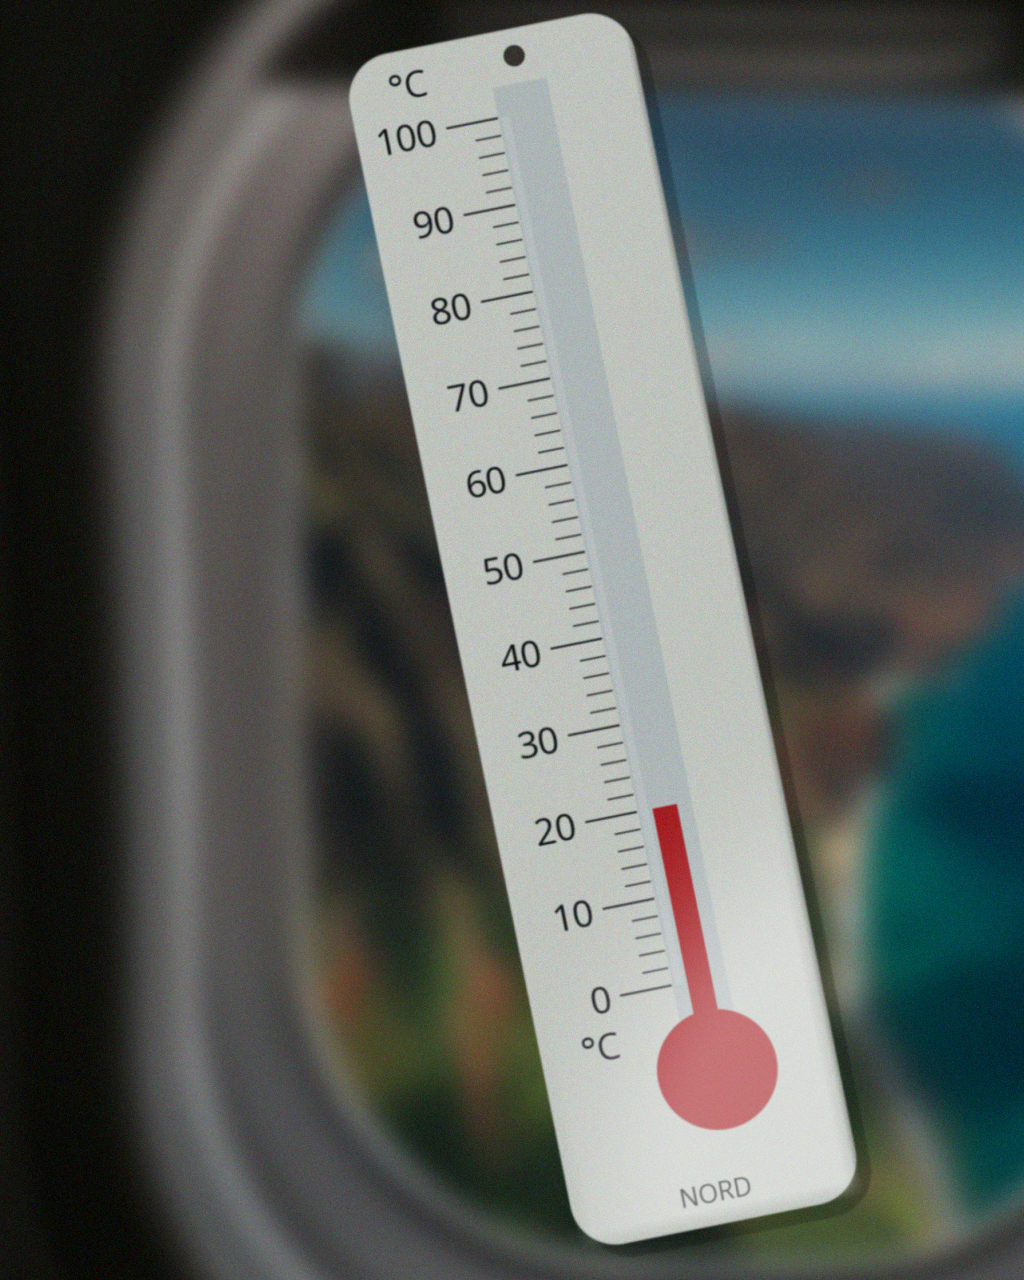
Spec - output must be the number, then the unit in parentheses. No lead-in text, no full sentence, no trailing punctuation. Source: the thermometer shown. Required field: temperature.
20 (°C)
